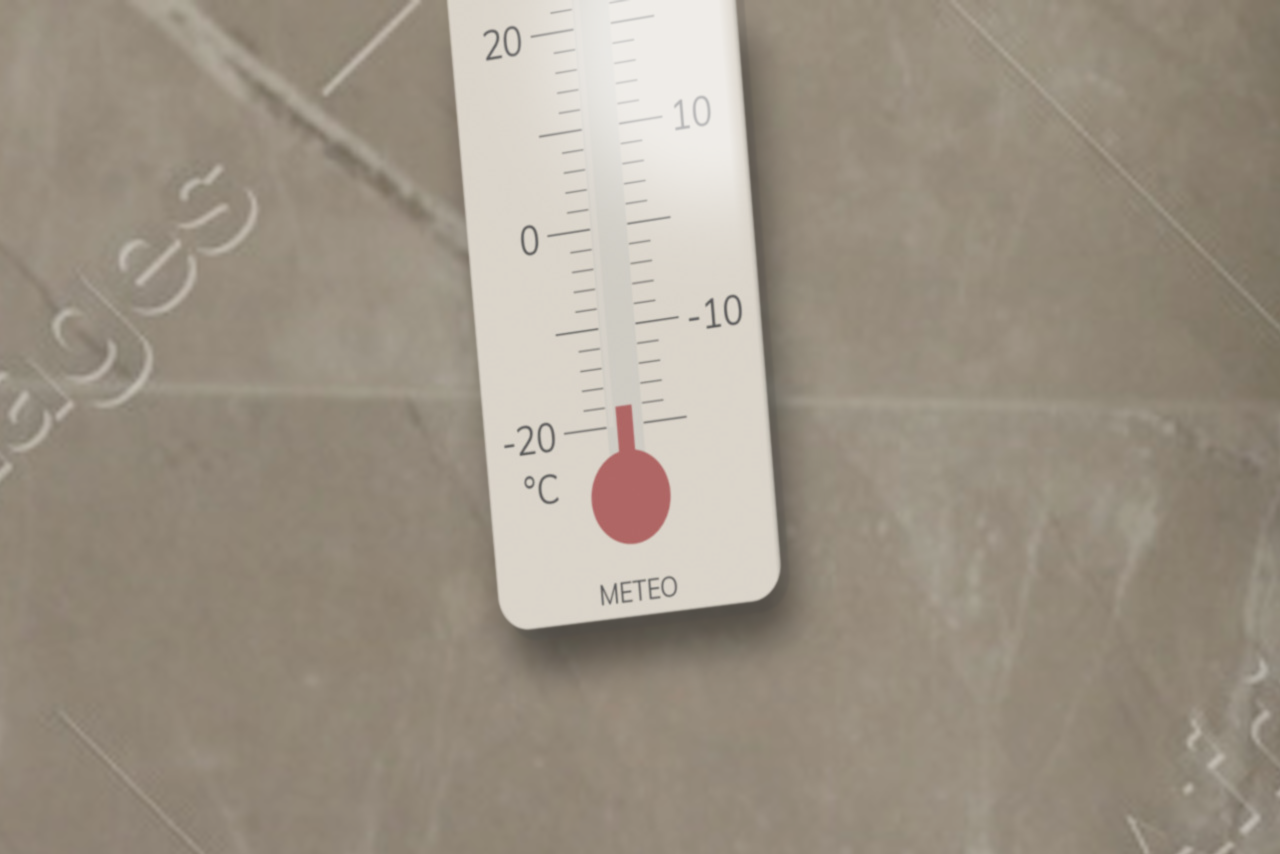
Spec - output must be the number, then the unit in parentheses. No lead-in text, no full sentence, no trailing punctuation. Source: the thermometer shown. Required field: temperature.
-18 (°C)
